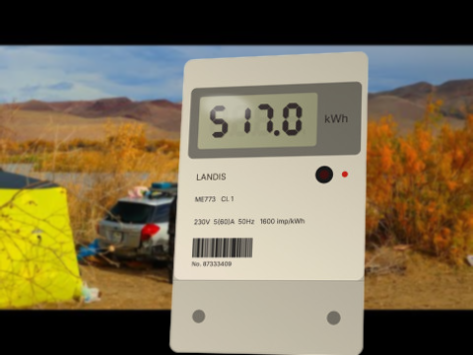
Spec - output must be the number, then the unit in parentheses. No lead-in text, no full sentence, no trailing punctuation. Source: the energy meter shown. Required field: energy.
517.0 (kWh)
